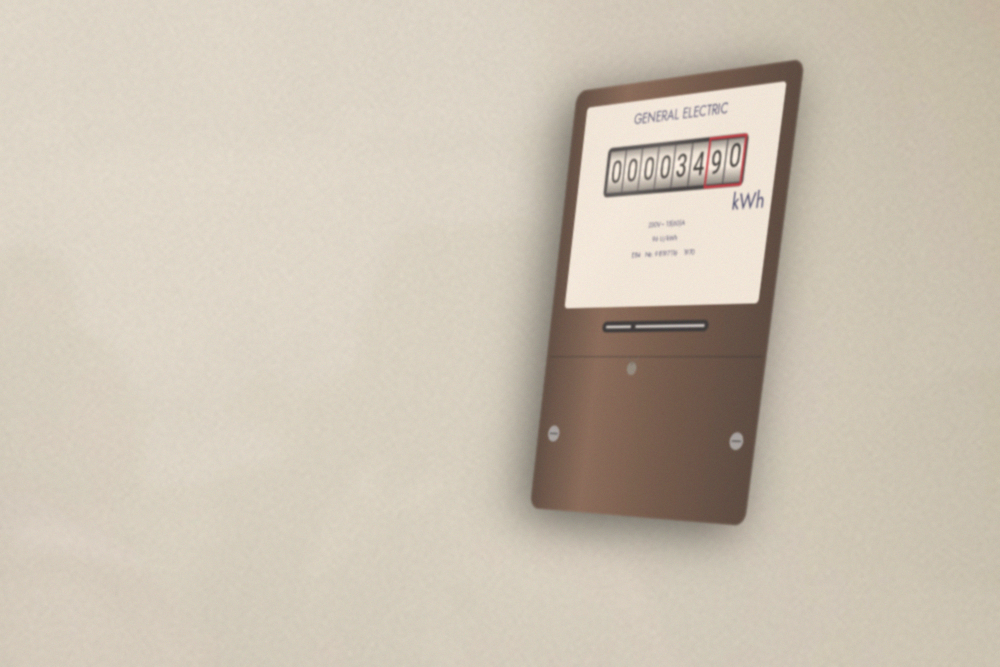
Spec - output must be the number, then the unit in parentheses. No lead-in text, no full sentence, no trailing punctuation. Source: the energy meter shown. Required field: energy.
34.90 (kWh)
